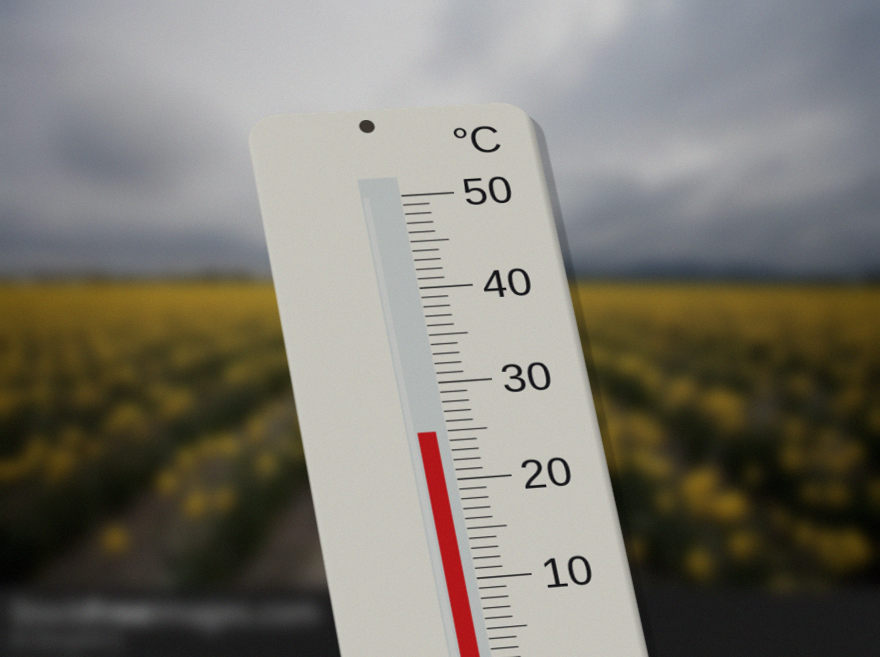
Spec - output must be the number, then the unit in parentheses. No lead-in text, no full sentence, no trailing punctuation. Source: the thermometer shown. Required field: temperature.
25 (°C)
